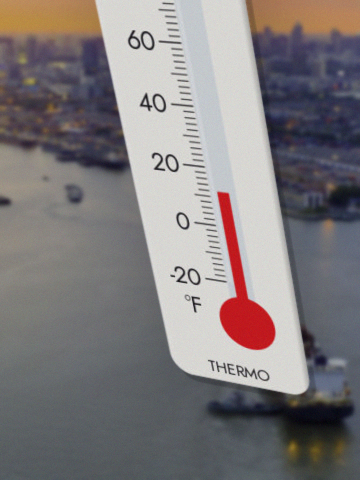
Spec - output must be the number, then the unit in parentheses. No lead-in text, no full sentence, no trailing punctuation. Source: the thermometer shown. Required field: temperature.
12 (°F)
